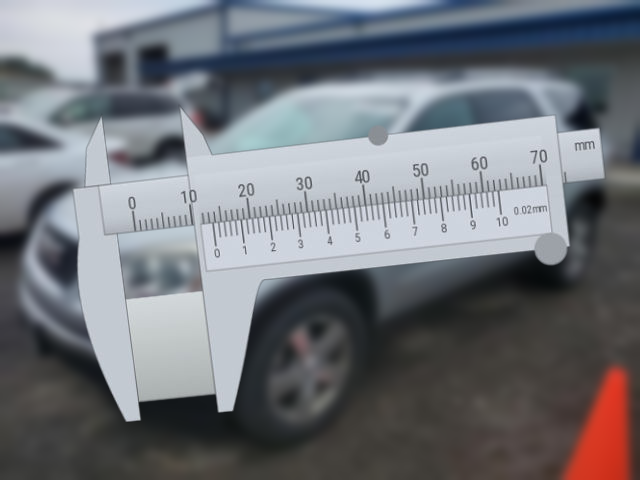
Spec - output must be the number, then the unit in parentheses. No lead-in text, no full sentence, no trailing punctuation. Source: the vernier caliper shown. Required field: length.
13.6 (mm)
